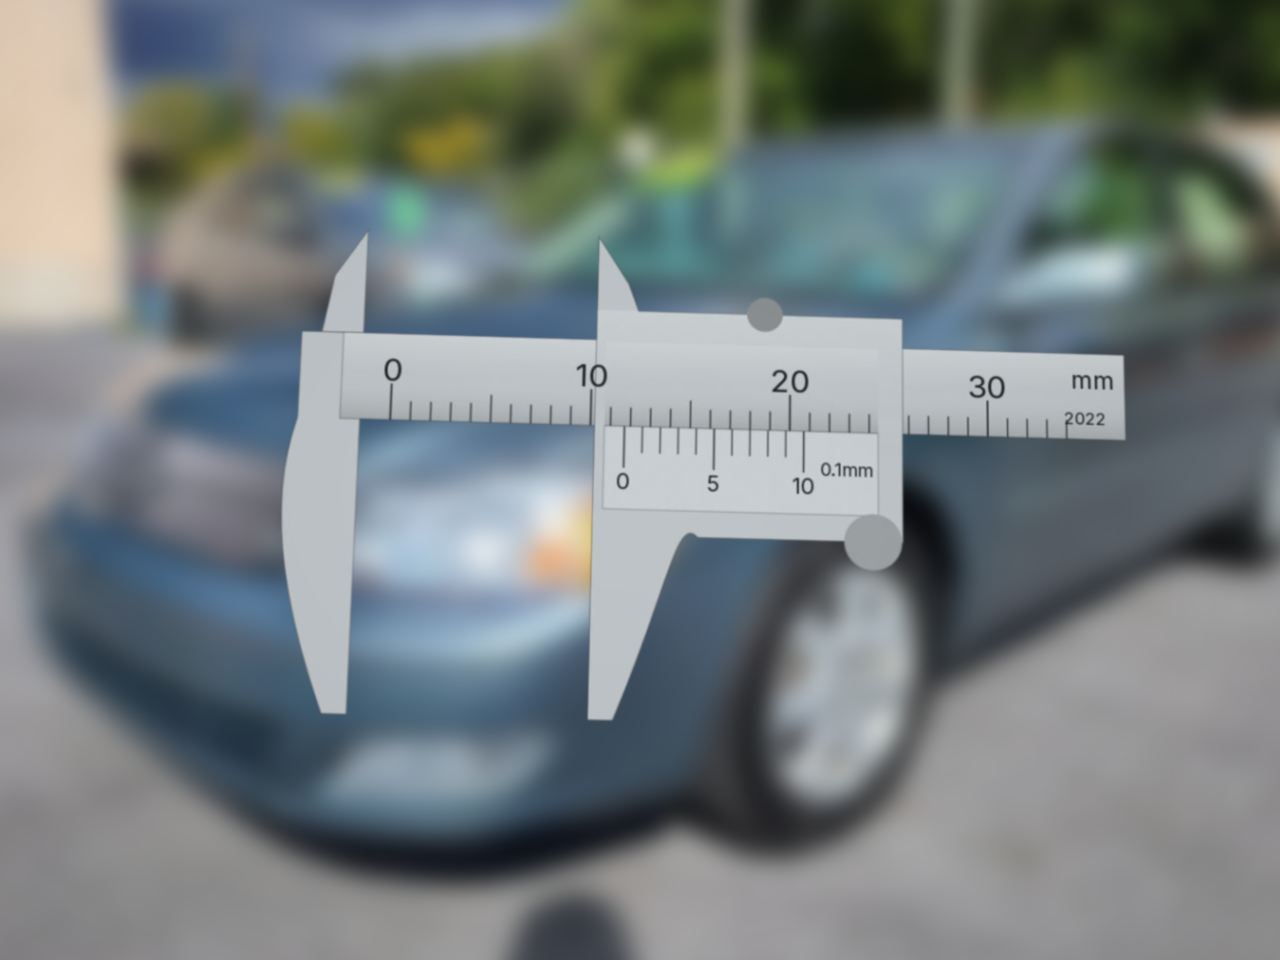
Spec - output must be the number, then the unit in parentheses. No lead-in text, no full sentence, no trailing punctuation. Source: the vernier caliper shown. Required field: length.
11.7 (mm)
